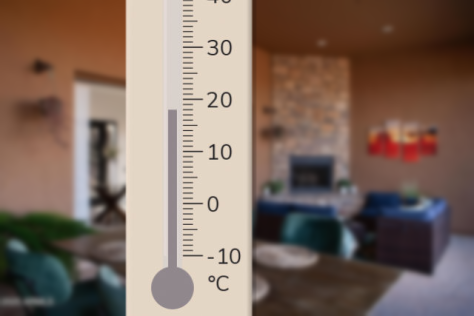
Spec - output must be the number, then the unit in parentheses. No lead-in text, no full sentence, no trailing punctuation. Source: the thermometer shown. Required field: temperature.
18 (°C)
